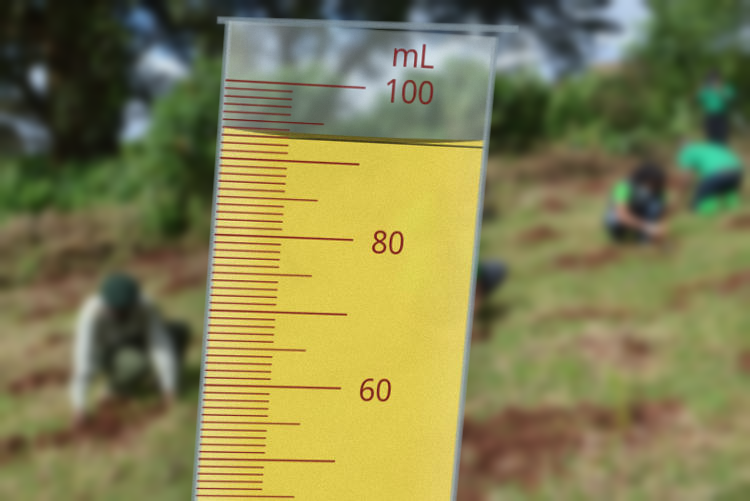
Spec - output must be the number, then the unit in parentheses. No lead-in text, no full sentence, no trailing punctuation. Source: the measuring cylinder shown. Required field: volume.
93 (mL)
